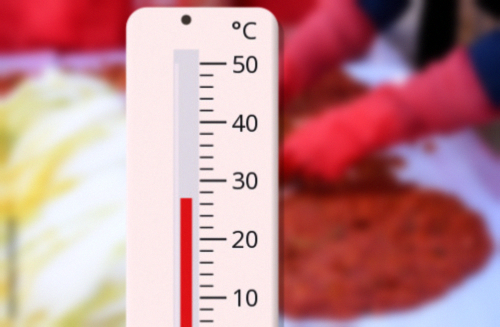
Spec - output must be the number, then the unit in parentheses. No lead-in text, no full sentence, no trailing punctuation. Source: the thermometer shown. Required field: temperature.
27 (°C)
